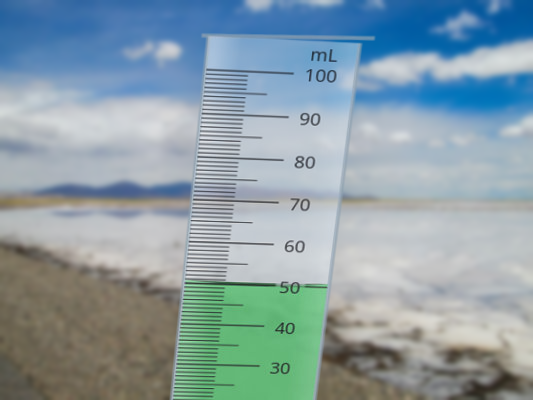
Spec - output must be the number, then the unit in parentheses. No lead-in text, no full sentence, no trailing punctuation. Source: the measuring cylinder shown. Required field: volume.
50 (mL)
